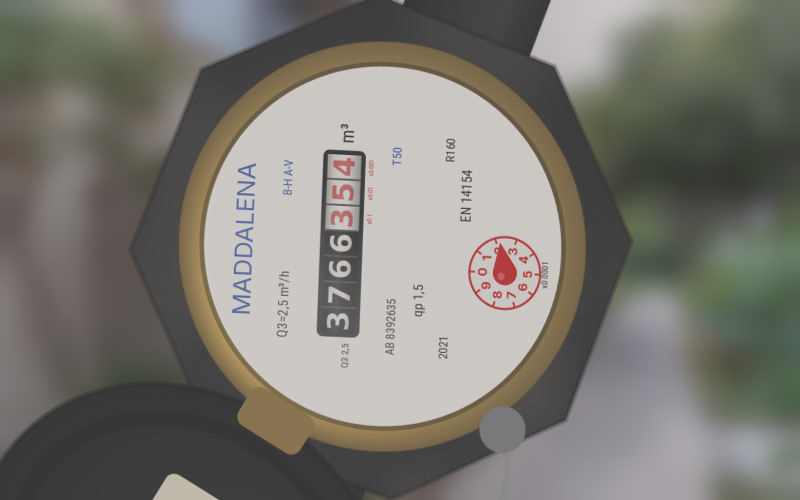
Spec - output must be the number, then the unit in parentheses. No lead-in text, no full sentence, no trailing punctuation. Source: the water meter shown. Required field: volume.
3766.3542 (m³)
